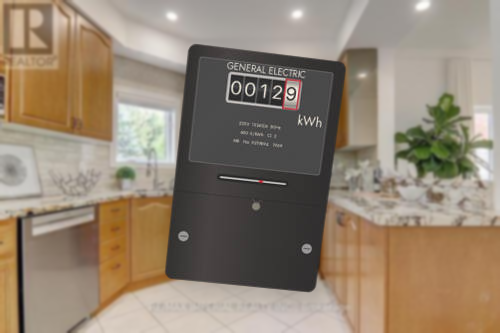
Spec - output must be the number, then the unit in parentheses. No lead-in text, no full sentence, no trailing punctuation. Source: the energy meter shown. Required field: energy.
12.9 (kWh)
